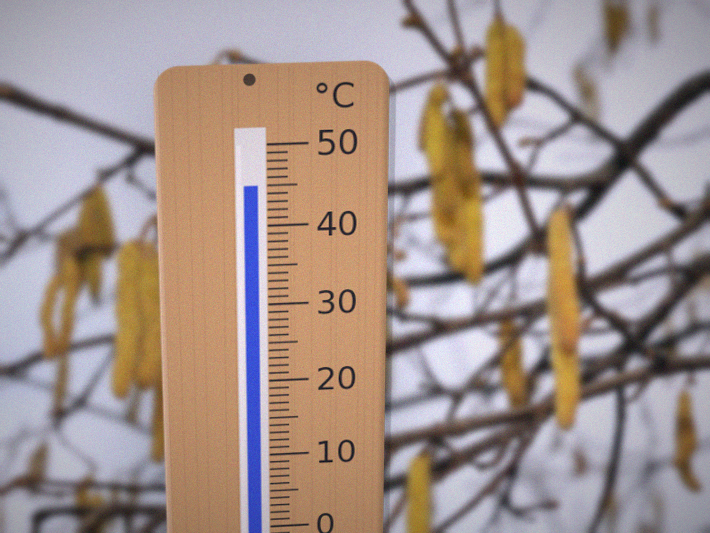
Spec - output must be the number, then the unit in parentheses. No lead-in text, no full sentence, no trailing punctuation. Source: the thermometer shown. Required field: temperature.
45 (°C)
